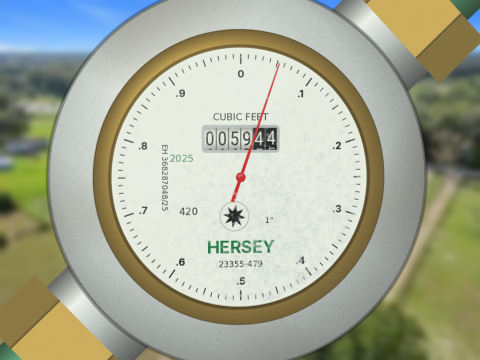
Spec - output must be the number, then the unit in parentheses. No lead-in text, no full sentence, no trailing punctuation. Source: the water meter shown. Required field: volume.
5944.05 (ft³)
